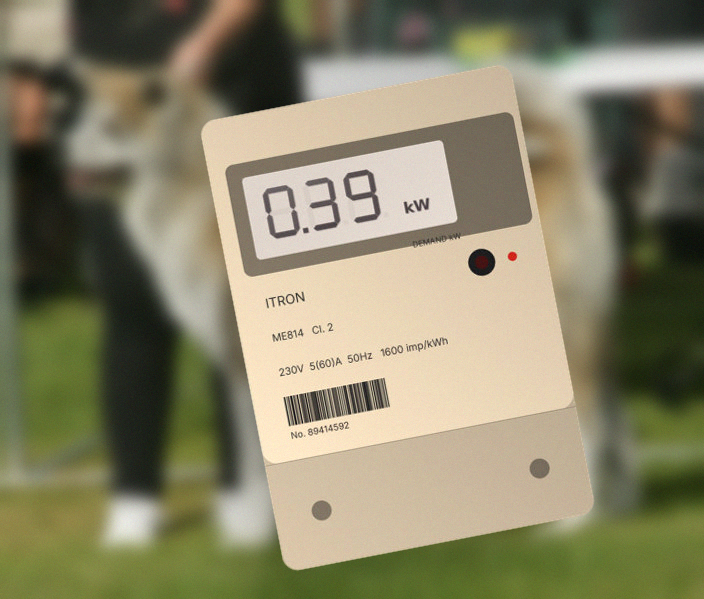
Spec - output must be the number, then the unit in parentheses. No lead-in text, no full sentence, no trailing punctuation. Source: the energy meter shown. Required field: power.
0.39 (kW)
